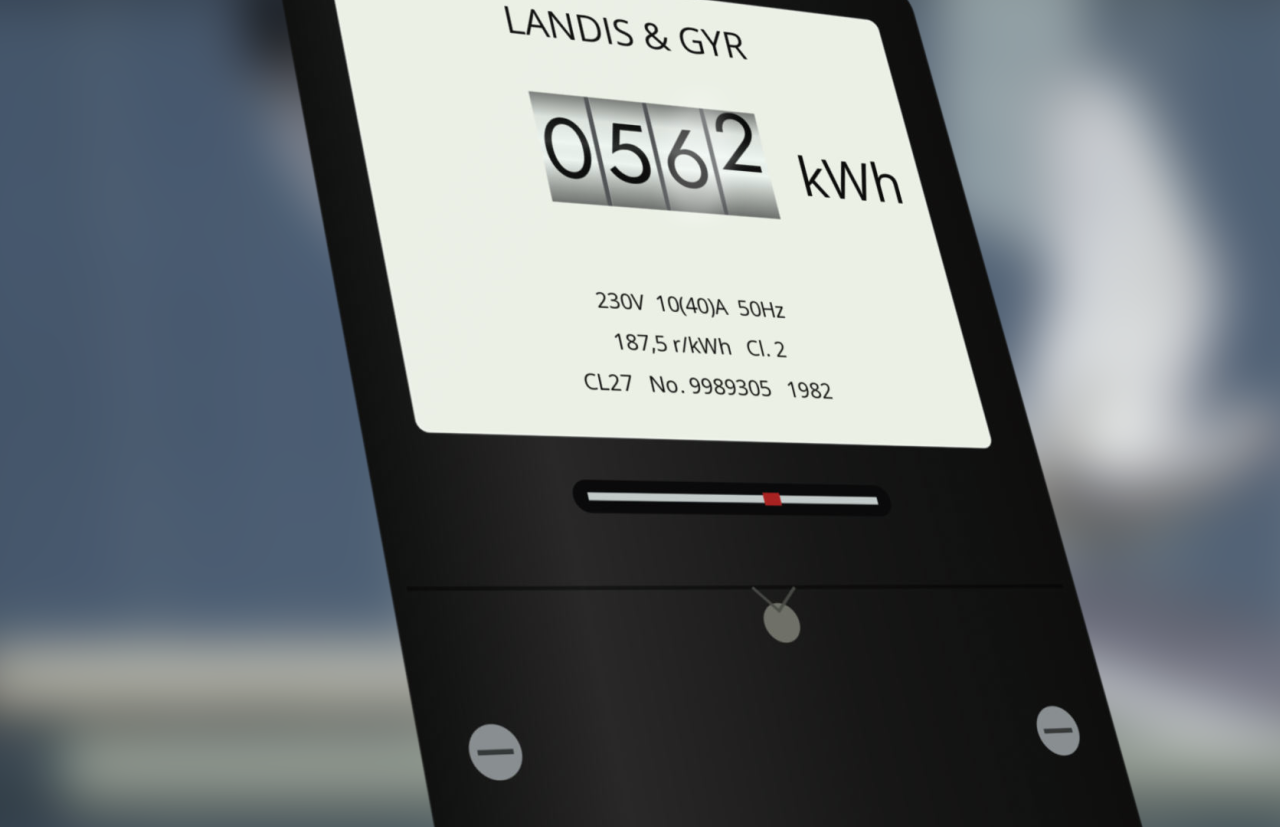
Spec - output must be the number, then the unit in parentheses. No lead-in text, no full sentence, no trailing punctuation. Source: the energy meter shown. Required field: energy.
562 (kWh)
